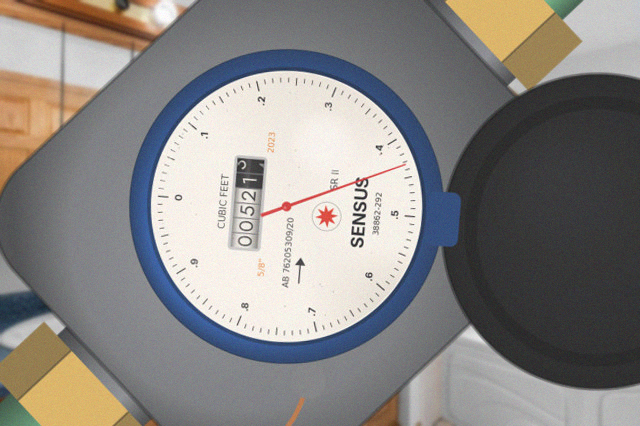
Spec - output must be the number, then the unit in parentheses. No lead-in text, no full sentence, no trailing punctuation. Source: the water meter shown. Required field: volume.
5213.43 (ft³)
